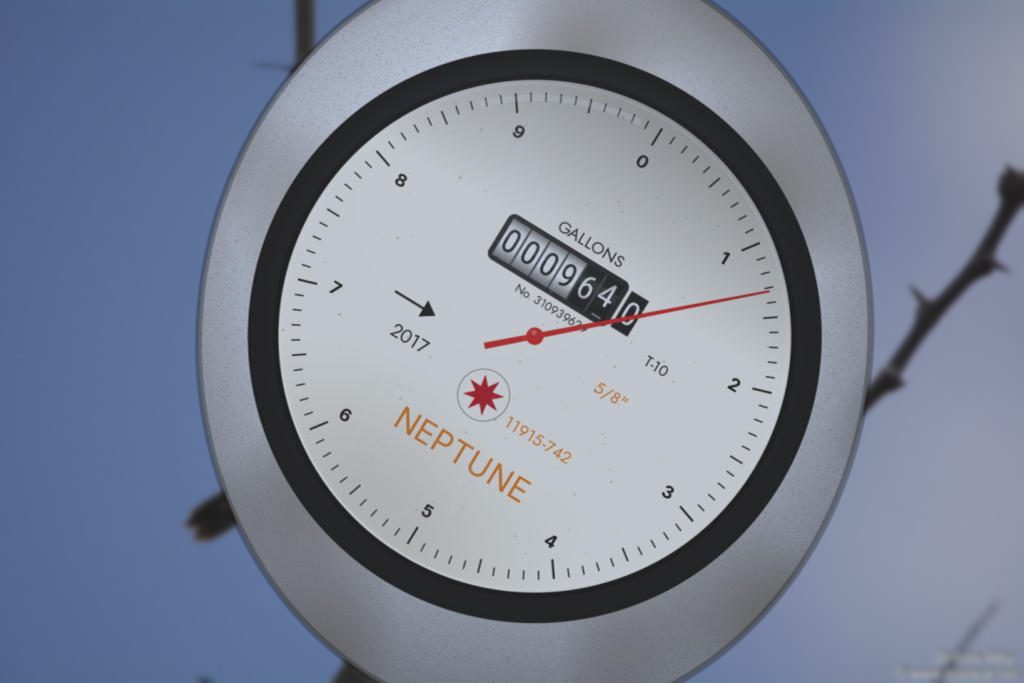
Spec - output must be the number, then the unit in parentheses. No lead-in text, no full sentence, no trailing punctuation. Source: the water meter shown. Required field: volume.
9641.3 (gal)
